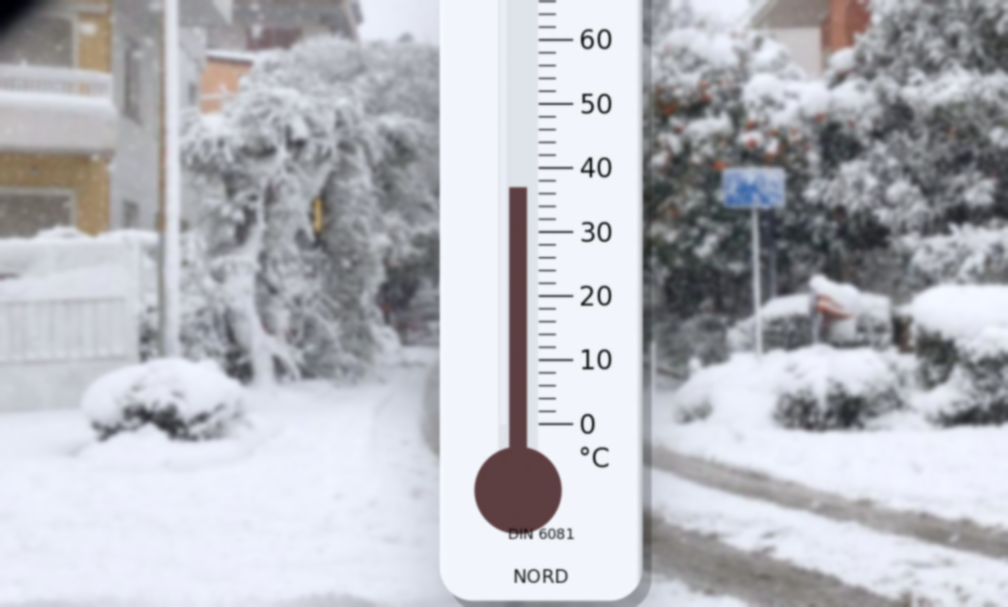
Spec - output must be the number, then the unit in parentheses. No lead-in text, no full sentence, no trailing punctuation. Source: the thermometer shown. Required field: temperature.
37 (°C)
